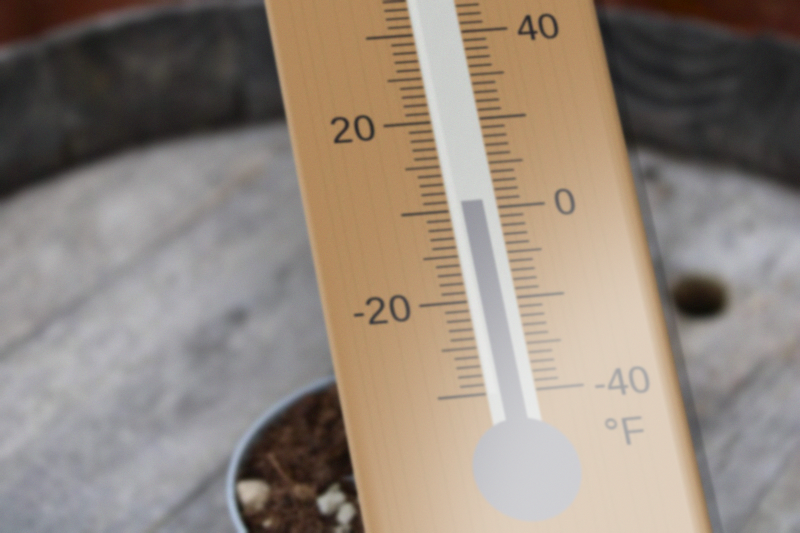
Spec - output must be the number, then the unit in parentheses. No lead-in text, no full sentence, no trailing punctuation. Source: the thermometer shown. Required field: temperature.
2 (°F)
